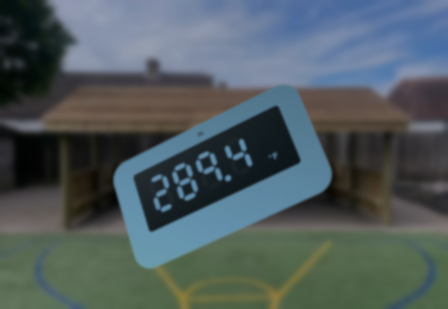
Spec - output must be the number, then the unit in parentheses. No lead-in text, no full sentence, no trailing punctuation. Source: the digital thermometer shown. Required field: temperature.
289.4 (°F)
